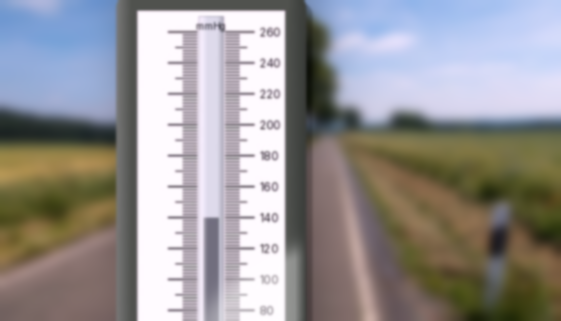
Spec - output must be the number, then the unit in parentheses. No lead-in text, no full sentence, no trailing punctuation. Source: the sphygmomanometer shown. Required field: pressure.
140 (mmHg)
